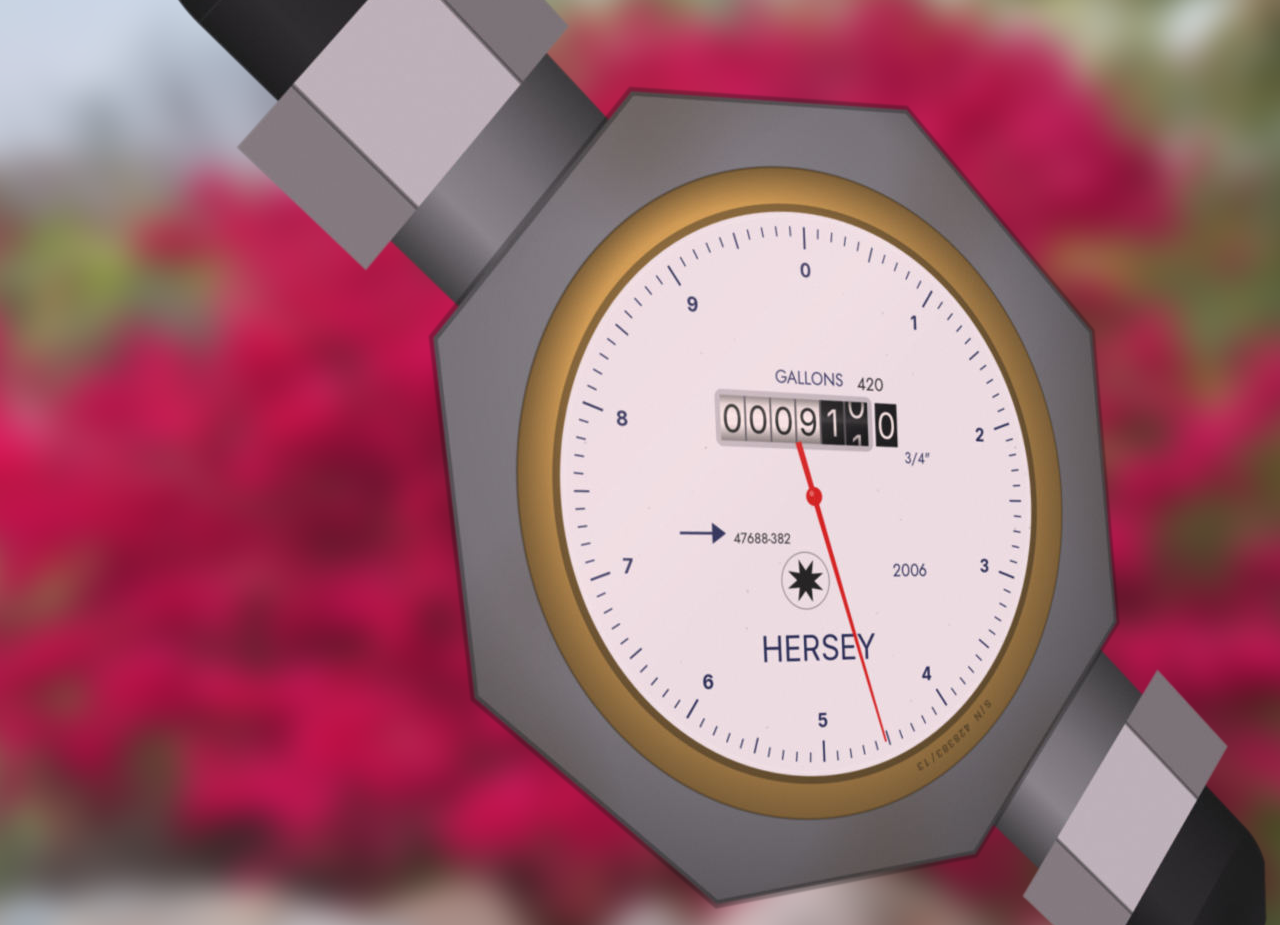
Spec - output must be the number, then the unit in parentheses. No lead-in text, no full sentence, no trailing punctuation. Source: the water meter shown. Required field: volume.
9104.5 (gal)
